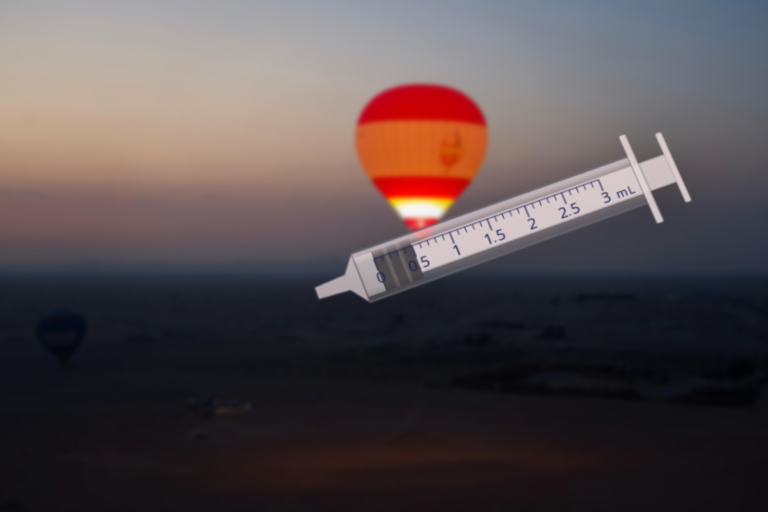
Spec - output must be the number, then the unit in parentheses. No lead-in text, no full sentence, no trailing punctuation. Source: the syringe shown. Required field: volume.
0 (mL)
